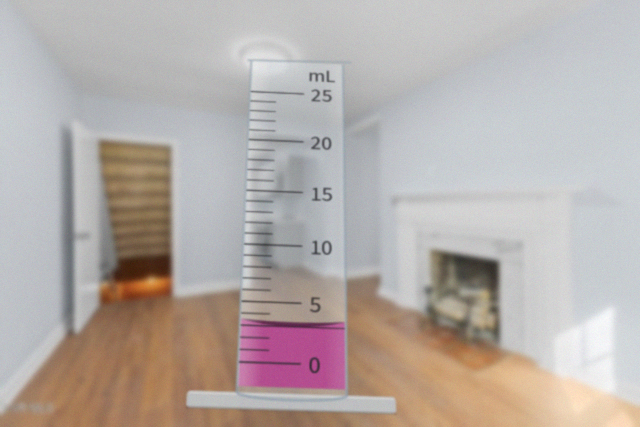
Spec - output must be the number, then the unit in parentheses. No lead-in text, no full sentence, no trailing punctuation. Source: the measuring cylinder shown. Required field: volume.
3 (mL)
